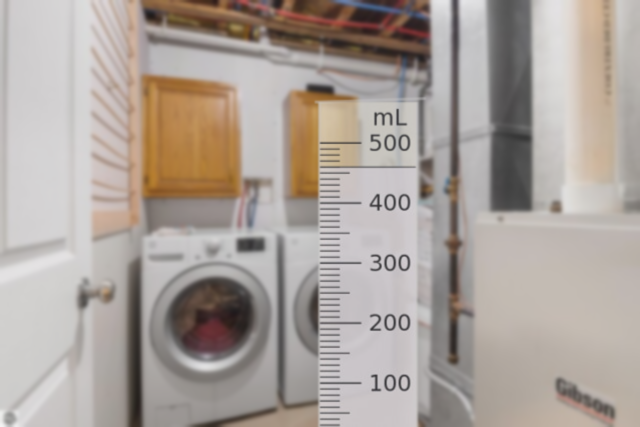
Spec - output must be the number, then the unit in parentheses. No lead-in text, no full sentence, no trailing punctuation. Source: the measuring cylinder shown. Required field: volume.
460 (mL)
